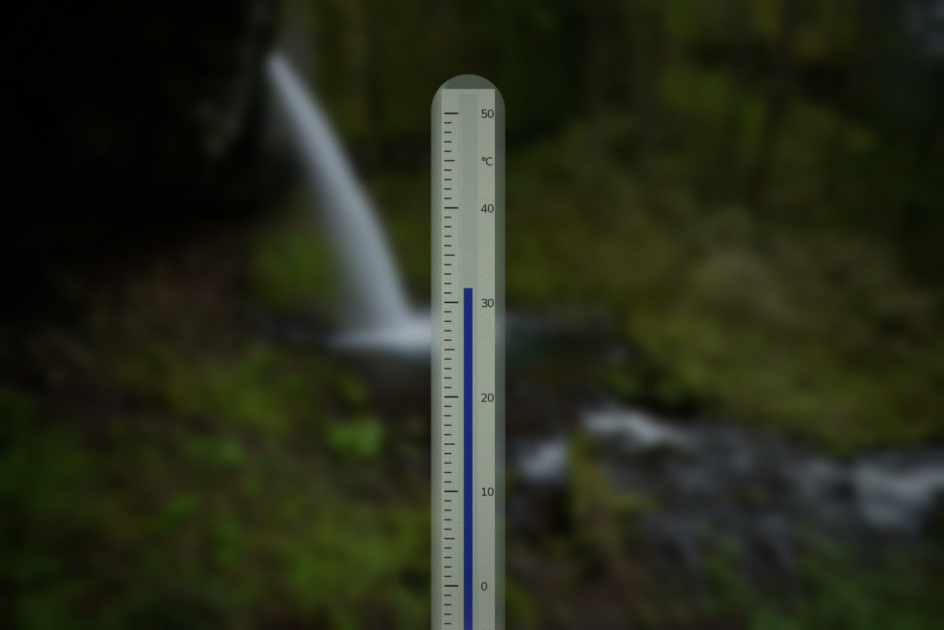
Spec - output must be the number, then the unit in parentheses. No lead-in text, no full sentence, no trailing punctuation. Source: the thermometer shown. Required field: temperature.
31.5 (°C)
